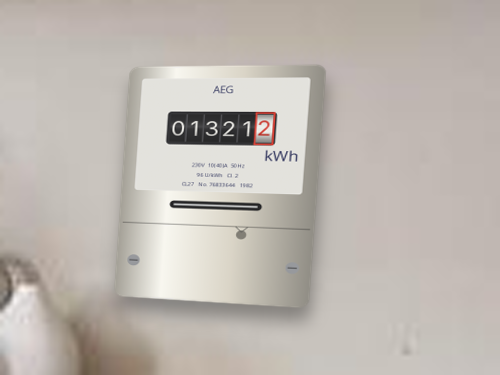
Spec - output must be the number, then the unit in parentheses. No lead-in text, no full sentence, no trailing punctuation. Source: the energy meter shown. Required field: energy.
1321.2 (kWh)
